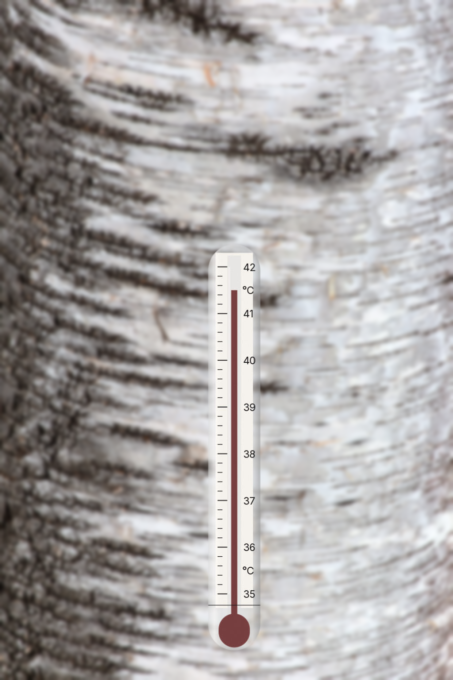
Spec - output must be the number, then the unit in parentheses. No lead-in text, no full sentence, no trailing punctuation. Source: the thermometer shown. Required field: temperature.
41.5 (°C)
